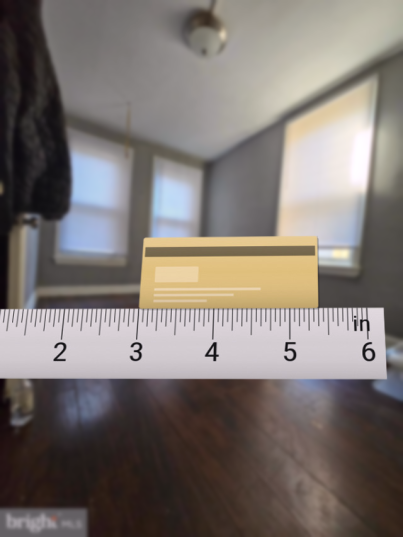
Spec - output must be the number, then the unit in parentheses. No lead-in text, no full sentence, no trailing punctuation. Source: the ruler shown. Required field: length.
2.375 (in)
